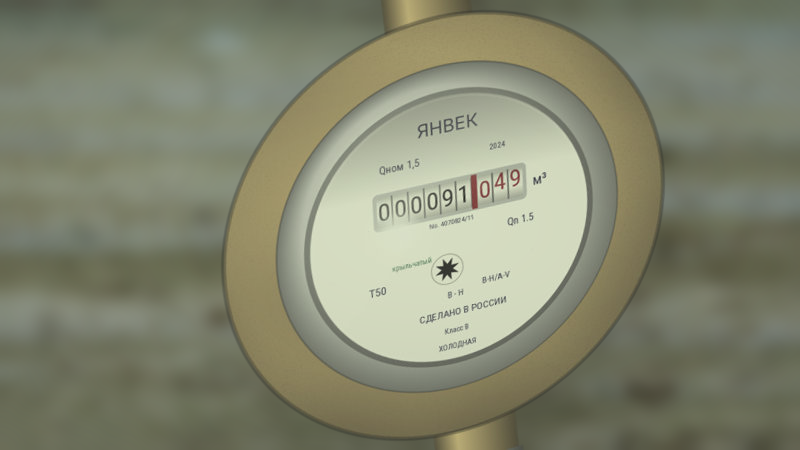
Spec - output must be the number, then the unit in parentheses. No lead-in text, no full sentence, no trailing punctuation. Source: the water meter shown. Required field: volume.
91.049 (m³)
